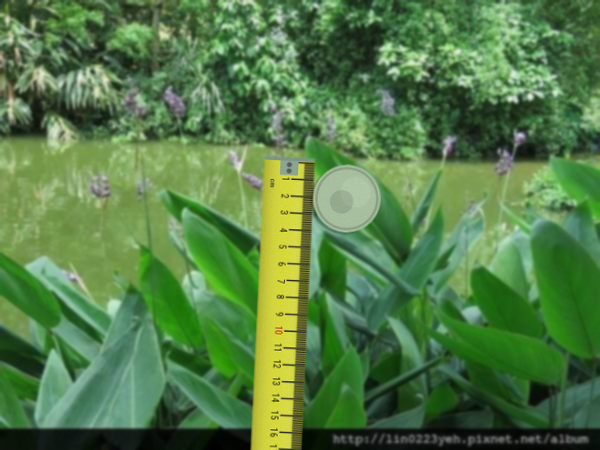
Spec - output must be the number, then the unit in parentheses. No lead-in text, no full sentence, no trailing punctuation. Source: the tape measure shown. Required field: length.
4 (cm)
